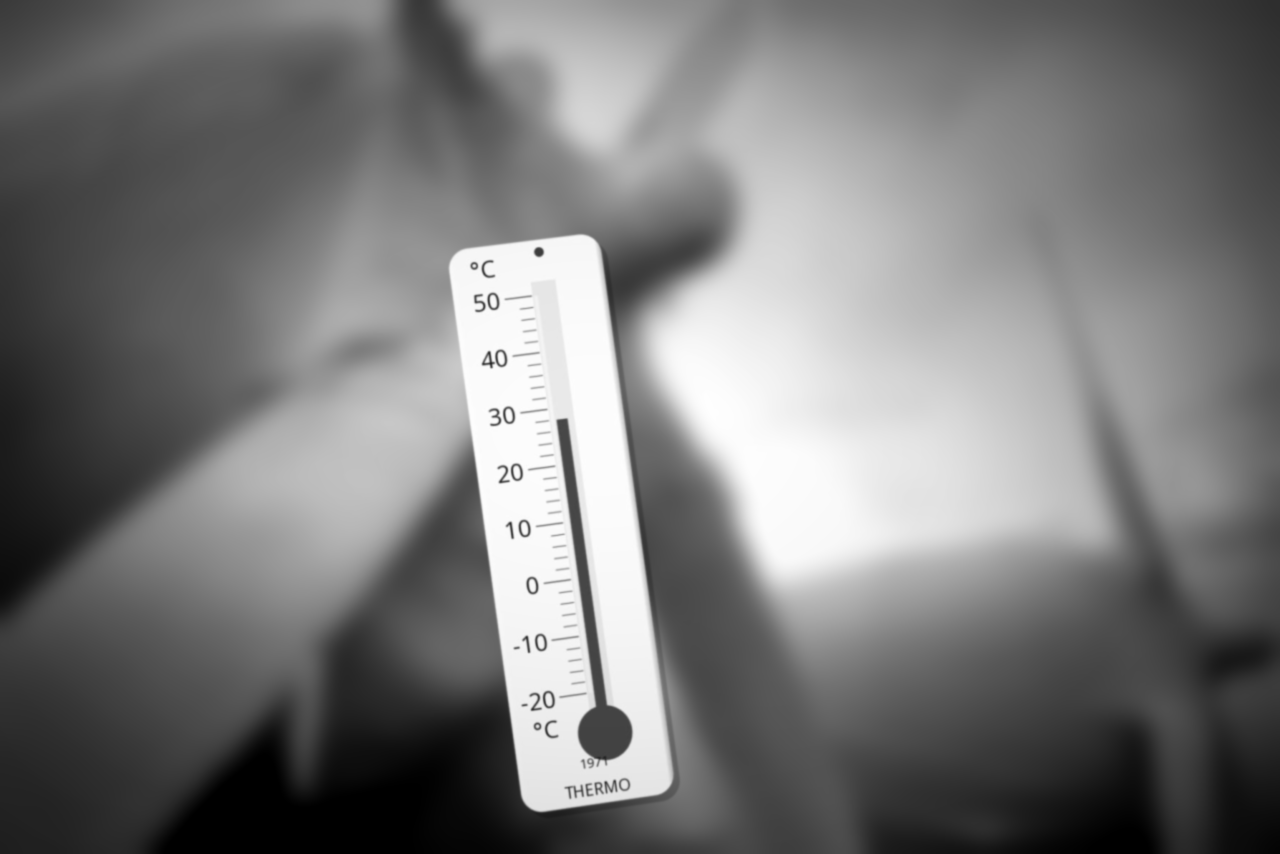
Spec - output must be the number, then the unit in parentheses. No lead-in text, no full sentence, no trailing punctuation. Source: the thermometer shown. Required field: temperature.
28 (°C)
